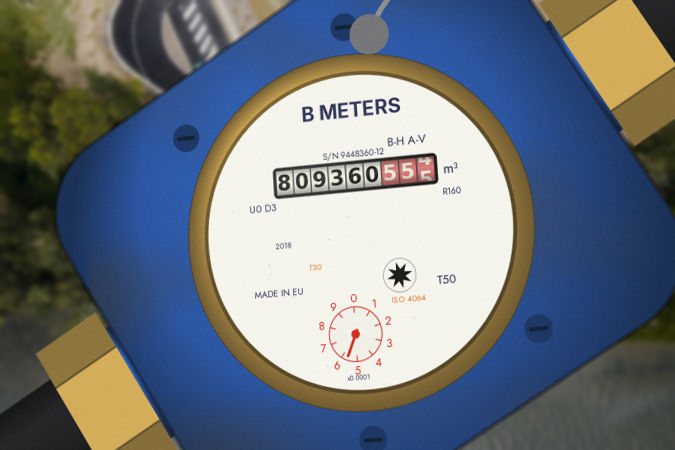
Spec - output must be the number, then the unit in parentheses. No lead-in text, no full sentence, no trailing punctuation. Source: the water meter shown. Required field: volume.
809360.5545 (m³)
